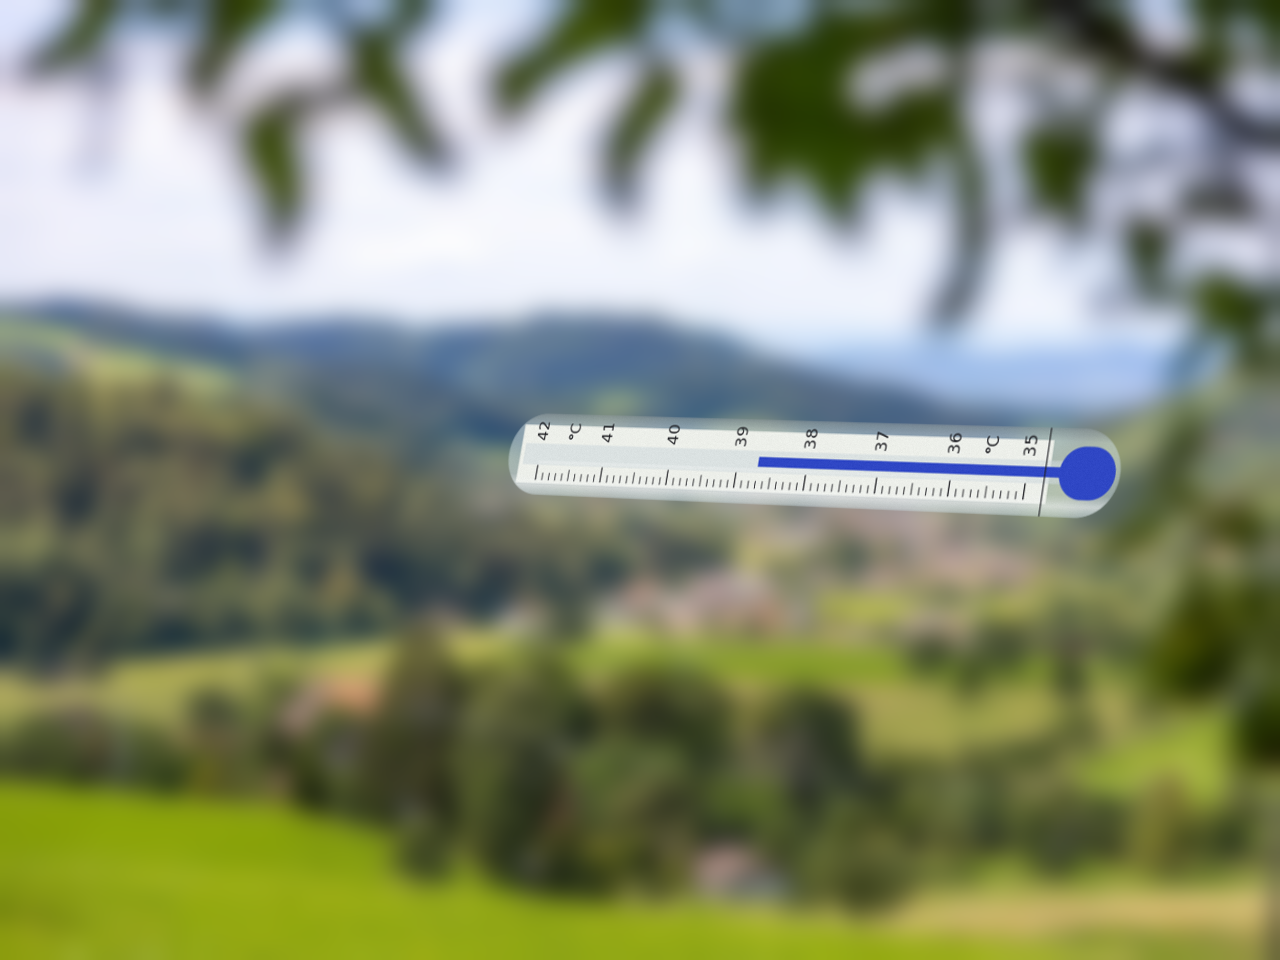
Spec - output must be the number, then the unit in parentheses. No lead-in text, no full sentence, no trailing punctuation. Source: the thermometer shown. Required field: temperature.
38.7 (°C)
